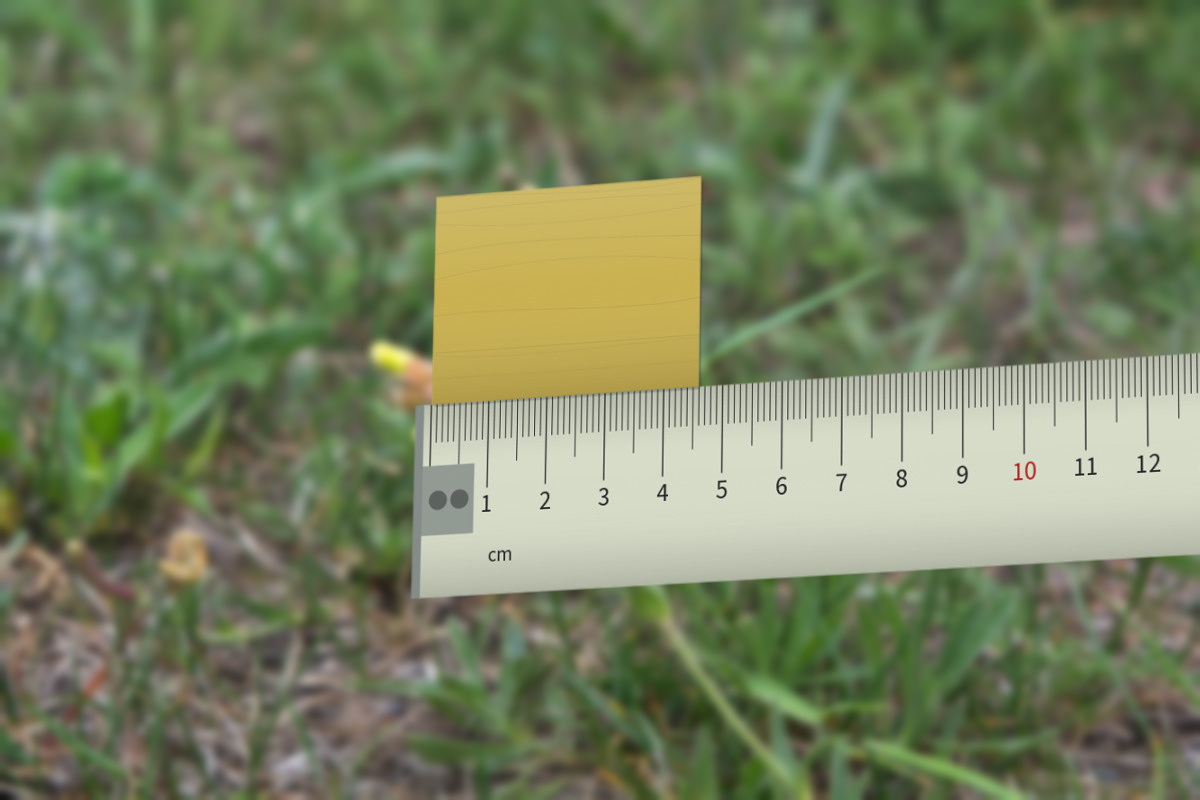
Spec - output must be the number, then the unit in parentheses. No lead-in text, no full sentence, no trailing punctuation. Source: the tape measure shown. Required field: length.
4.6 (cm)
